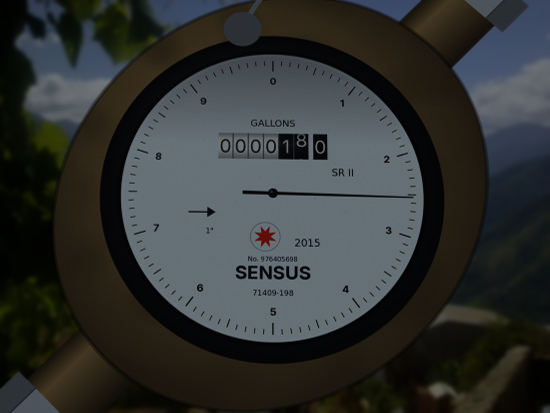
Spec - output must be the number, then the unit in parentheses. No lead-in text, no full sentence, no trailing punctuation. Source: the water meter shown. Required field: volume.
182.5 (gal)
